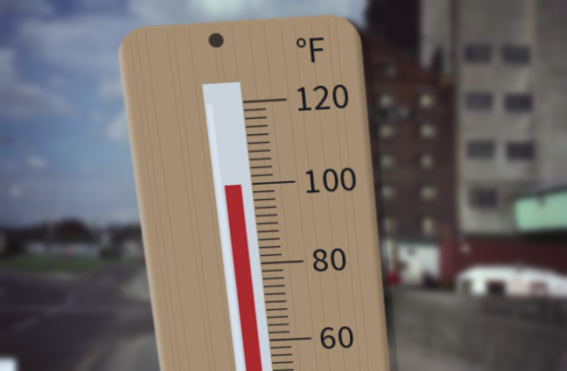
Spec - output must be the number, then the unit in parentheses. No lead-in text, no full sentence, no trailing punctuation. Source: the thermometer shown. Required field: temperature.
100 (°F)
